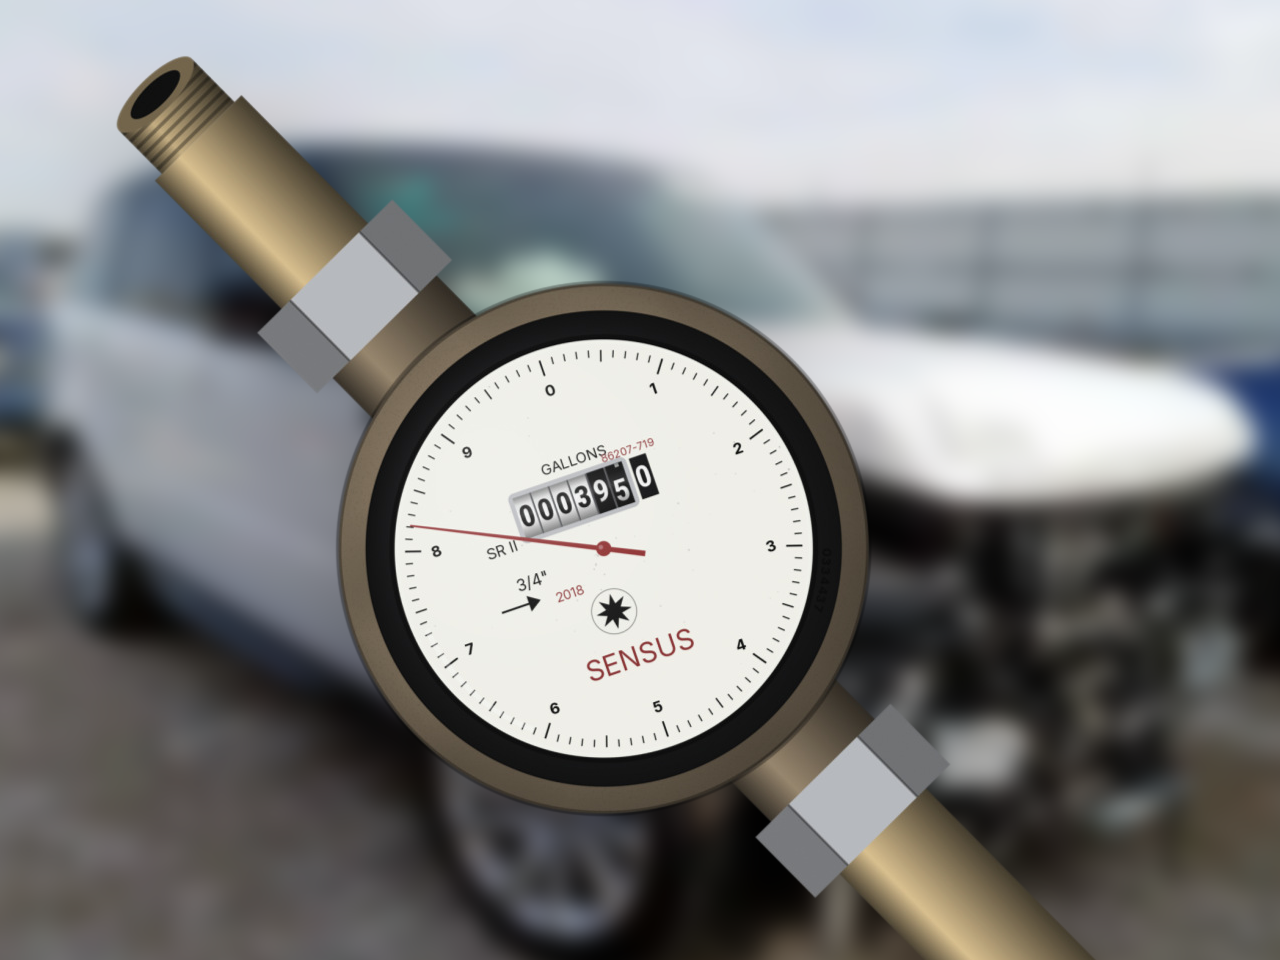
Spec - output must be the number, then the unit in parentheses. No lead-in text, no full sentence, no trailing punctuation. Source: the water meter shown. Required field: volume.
3948.2 (gal)
